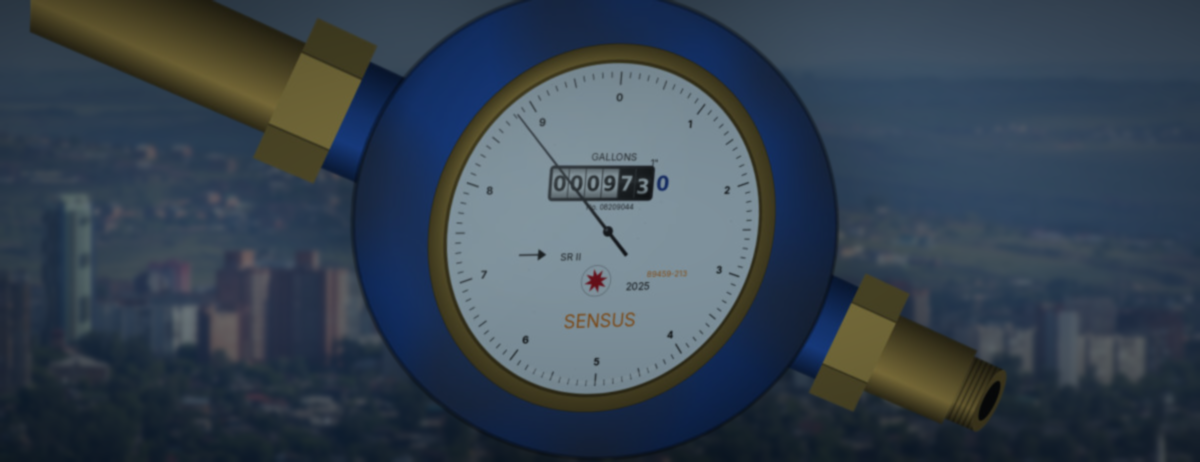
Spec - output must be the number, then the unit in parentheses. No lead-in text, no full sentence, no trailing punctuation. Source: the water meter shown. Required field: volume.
9728.8 (gal)
